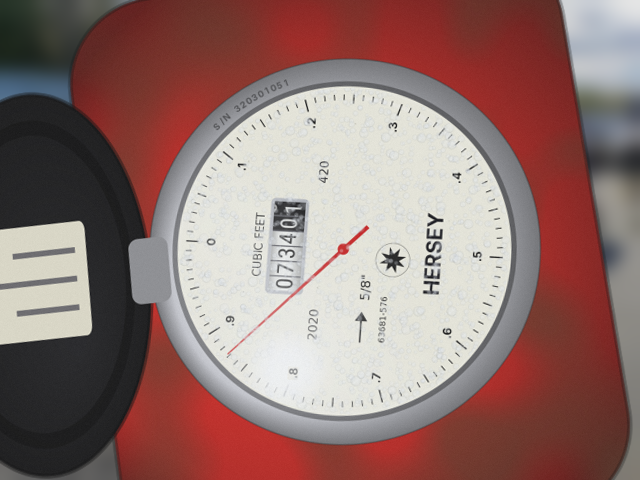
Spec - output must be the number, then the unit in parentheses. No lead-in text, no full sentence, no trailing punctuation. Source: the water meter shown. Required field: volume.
73400.87 (ft³)
